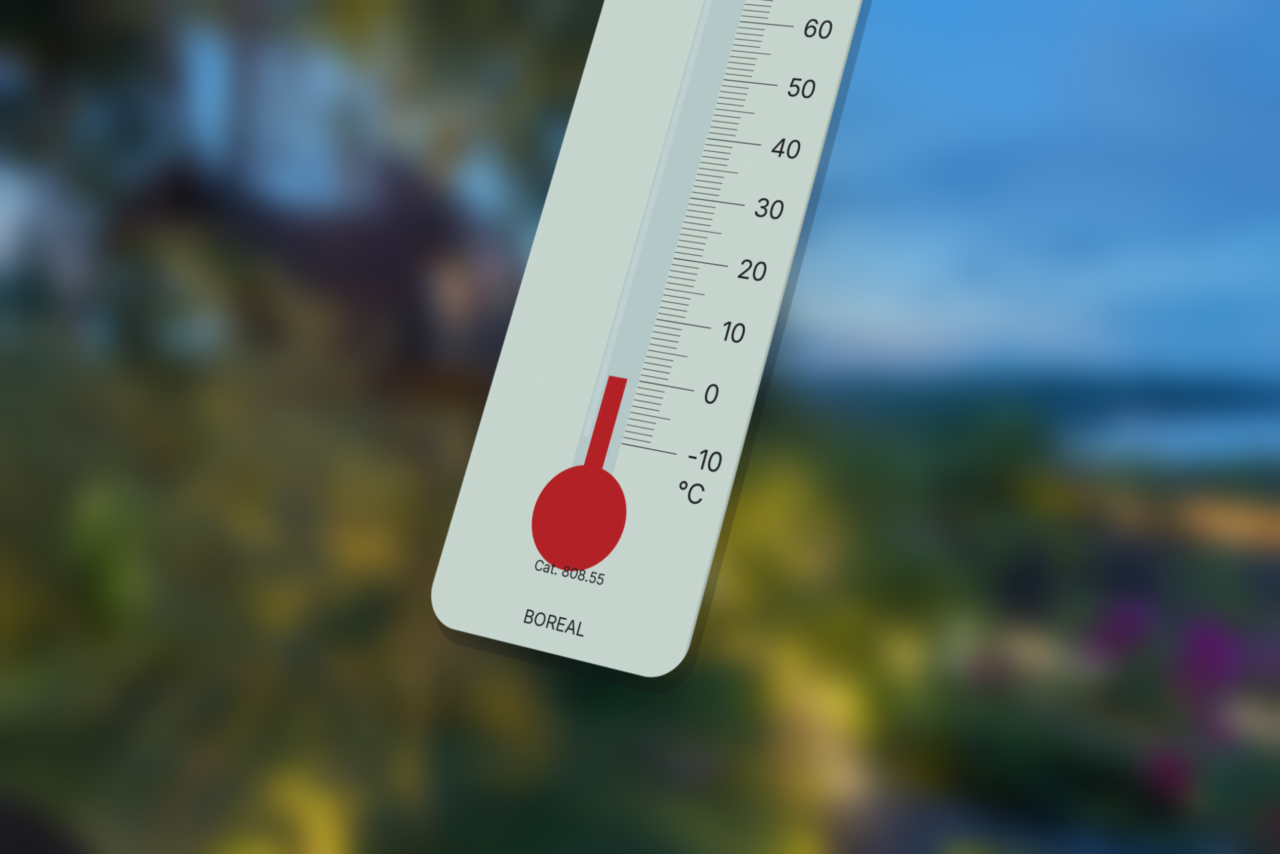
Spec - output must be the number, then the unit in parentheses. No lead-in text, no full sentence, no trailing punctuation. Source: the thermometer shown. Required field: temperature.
0 (°C)
